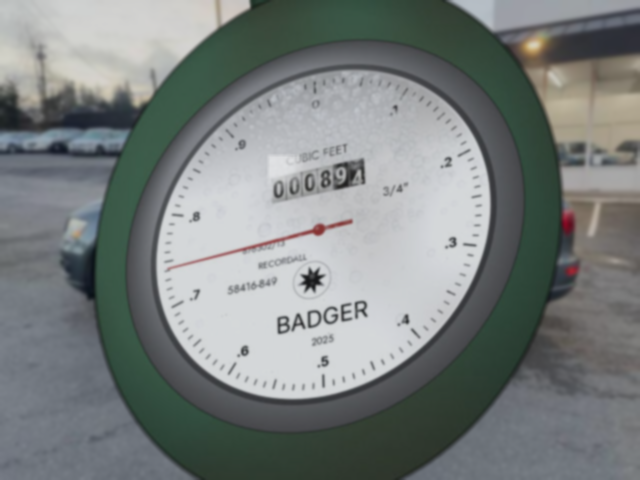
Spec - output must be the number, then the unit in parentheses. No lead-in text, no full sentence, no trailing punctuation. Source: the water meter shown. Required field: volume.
893.74 (ft³)
